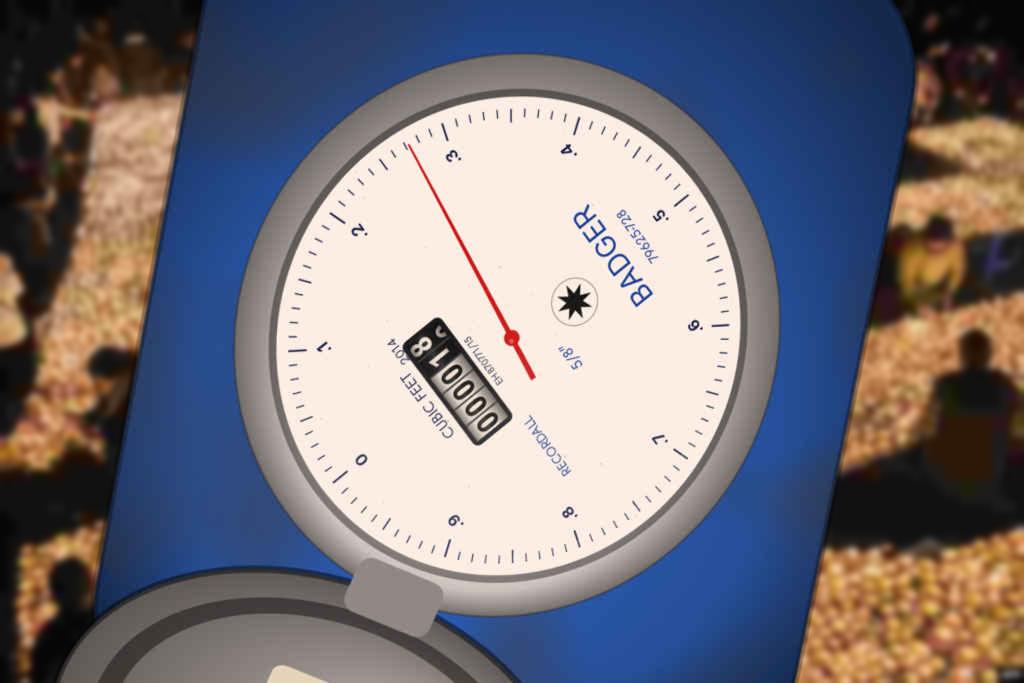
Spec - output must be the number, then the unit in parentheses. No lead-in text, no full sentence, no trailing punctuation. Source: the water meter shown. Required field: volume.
18.27 (ft³)
